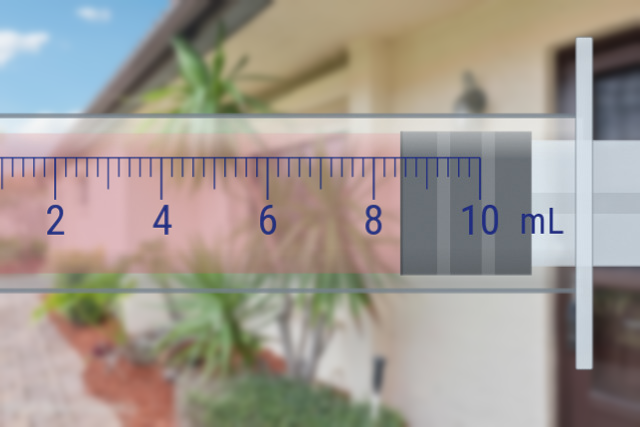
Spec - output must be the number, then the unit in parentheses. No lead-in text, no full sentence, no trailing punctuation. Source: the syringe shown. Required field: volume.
8.5 (mL)
